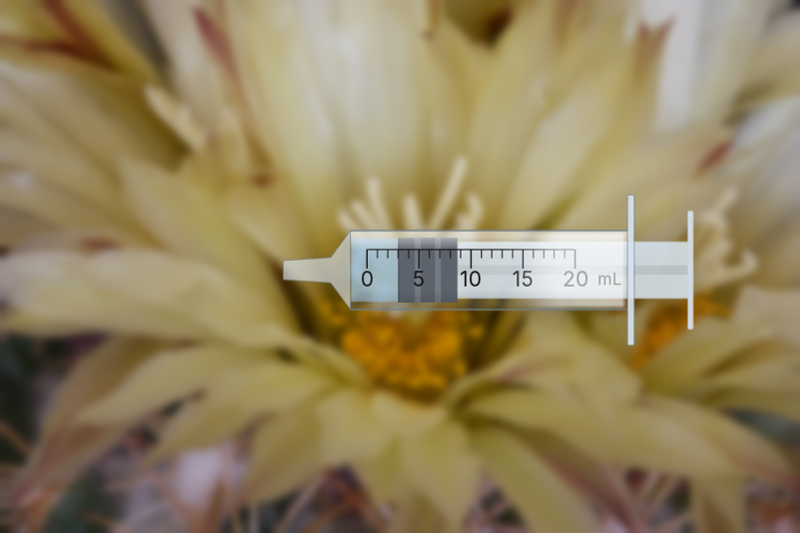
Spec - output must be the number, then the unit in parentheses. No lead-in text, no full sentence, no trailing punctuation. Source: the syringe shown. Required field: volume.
3 (mL)
